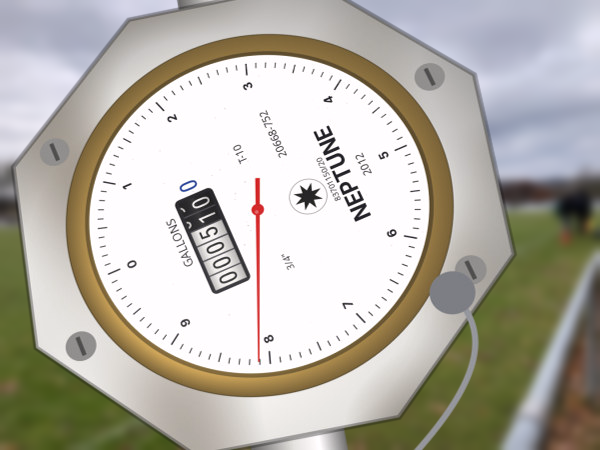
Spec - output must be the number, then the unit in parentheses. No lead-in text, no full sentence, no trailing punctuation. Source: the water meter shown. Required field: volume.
5098.1 (gal)
